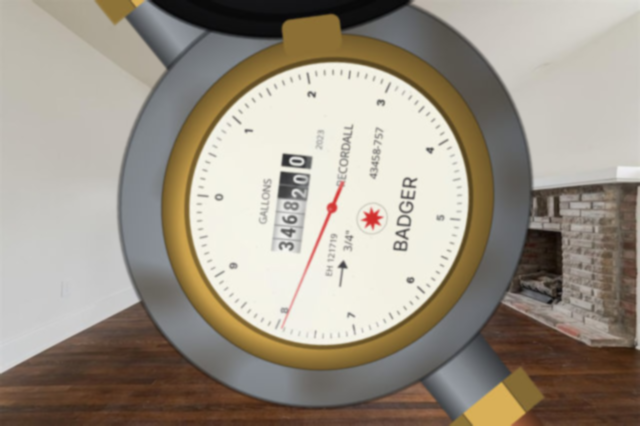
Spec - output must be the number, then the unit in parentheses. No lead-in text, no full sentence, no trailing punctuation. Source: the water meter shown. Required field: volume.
3468197.9 (gal)
